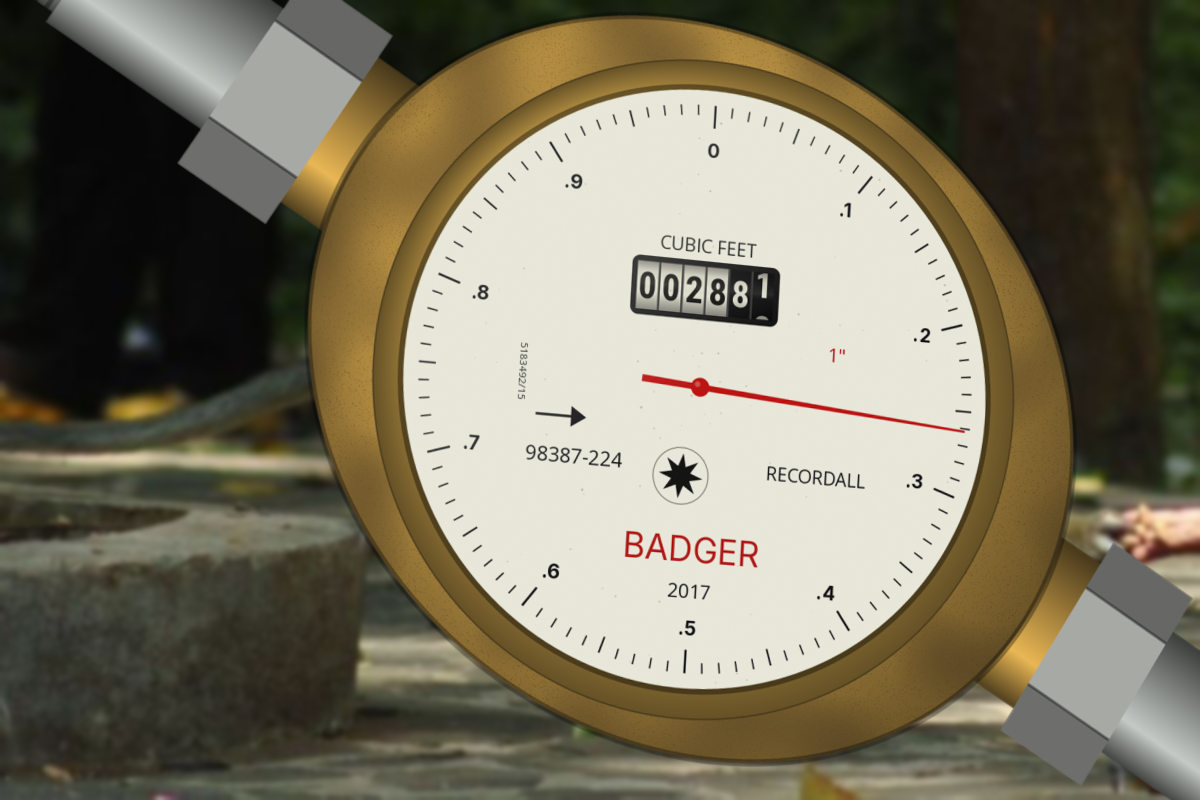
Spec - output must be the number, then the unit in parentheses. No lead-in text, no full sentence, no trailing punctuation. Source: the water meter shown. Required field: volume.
2881.26 (ft³)
